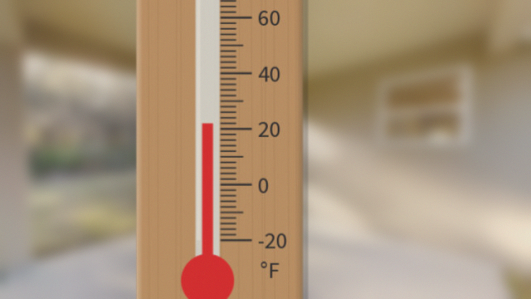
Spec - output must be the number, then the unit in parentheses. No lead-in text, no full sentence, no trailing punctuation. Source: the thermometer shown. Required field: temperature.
22 (°F)
